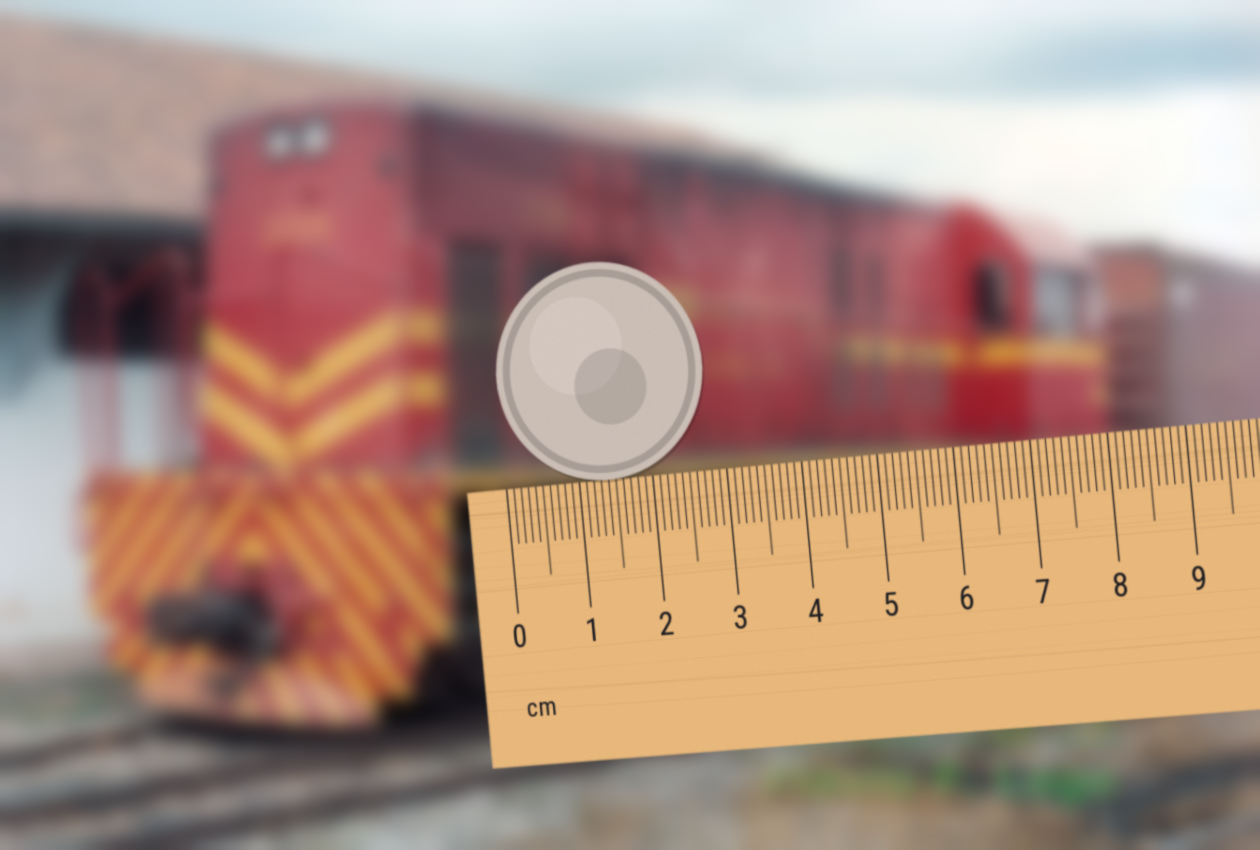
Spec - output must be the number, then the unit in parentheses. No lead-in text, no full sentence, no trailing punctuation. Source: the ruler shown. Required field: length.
2.8 (cm)
